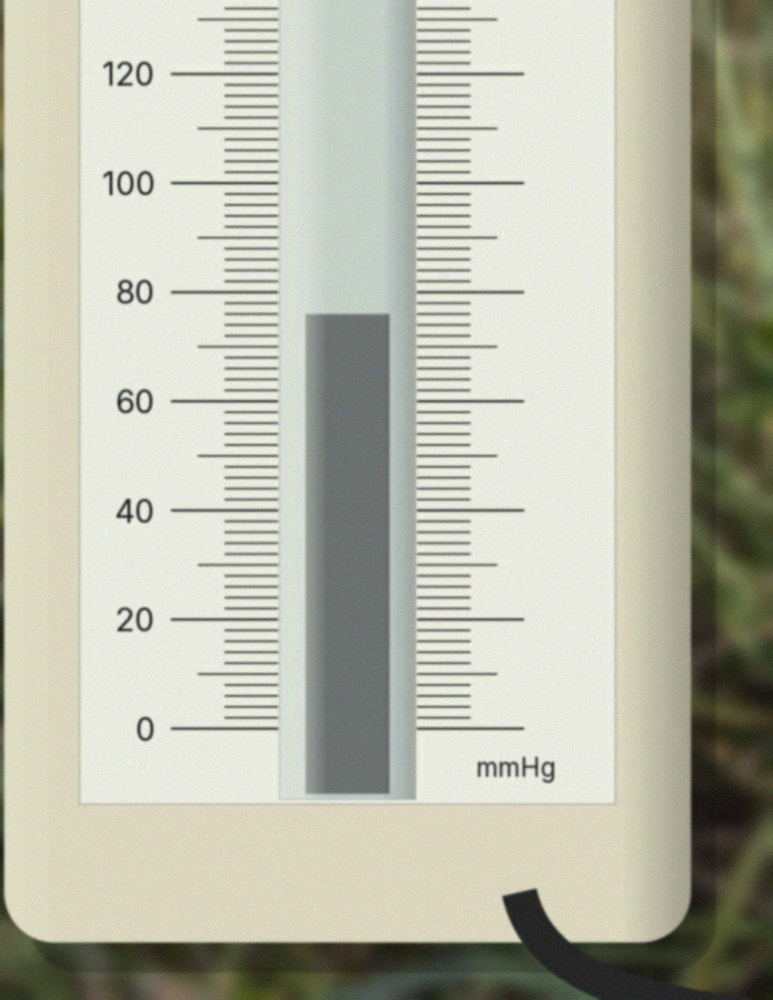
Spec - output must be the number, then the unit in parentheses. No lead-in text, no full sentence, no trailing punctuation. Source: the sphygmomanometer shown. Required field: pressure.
76 (mmHg)
